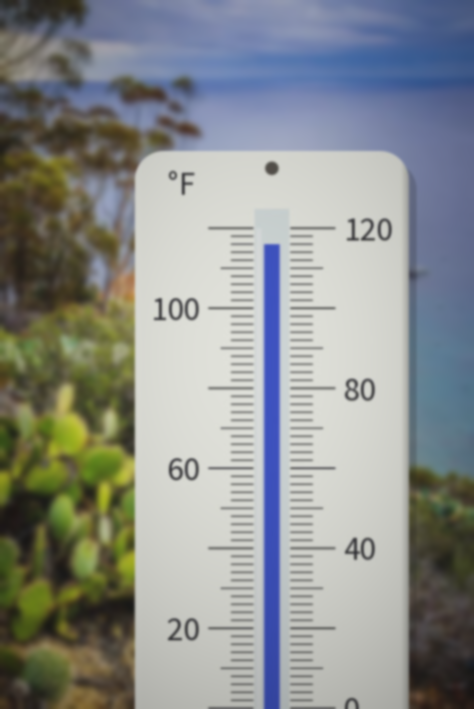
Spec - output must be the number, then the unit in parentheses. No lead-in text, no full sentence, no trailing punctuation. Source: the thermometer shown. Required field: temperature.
116 (°F)
